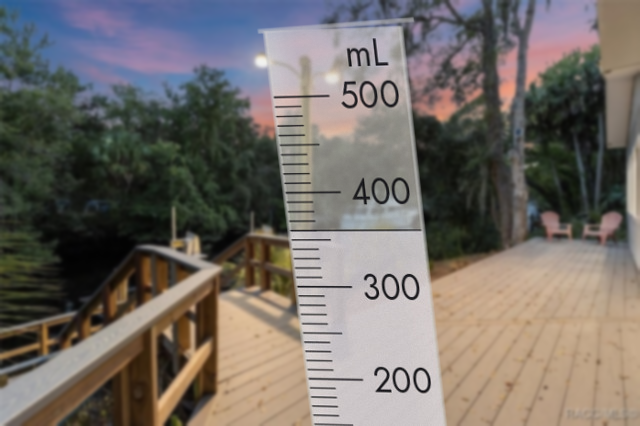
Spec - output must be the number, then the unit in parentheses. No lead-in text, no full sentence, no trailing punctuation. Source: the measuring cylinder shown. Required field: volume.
360 (mL)
